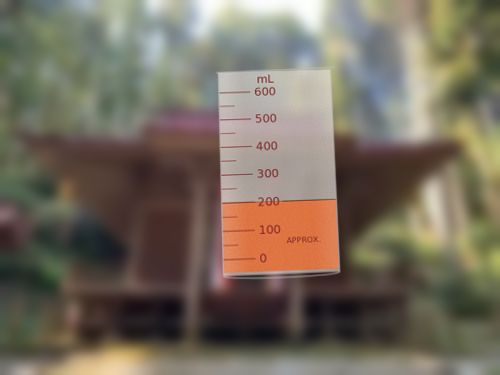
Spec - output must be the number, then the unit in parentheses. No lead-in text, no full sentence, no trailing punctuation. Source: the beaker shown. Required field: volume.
200 (mL)
